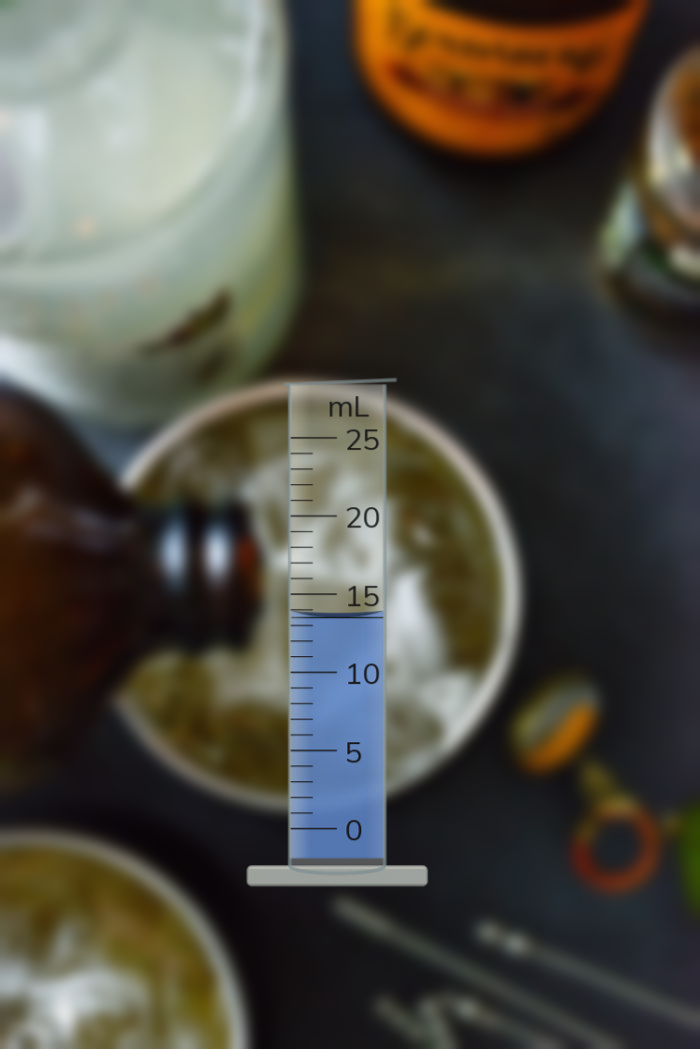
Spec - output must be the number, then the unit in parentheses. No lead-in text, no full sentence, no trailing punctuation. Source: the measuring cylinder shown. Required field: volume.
13.5 (mL)
